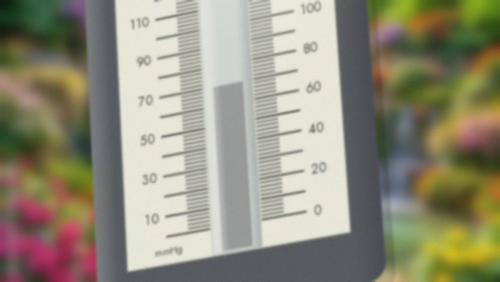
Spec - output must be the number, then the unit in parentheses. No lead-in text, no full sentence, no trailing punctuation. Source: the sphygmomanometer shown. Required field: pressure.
70 (mmHg)
